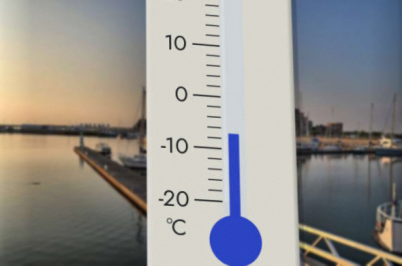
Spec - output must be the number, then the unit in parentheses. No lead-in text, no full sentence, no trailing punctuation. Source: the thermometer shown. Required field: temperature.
-7 (°C)
